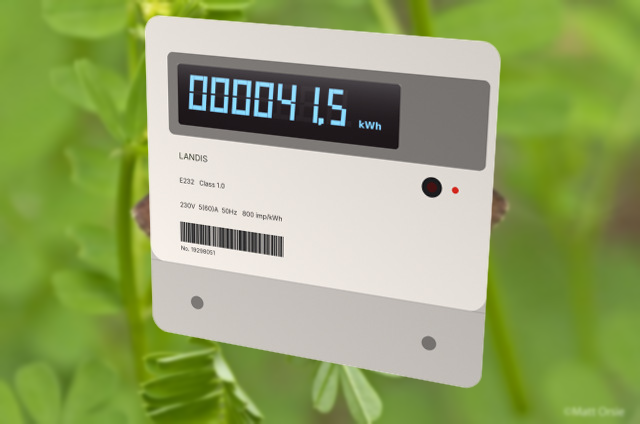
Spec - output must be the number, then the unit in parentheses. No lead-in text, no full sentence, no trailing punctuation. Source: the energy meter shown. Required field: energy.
41.5 (kWh)
